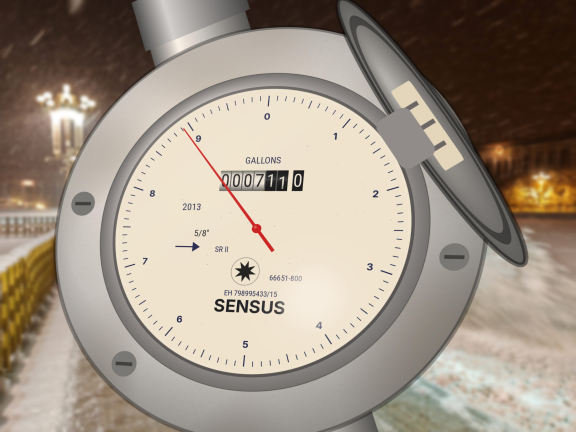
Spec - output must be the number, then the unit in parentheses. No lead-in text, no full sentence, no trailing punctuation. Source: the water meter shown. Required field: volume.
7108.9 (gal)
